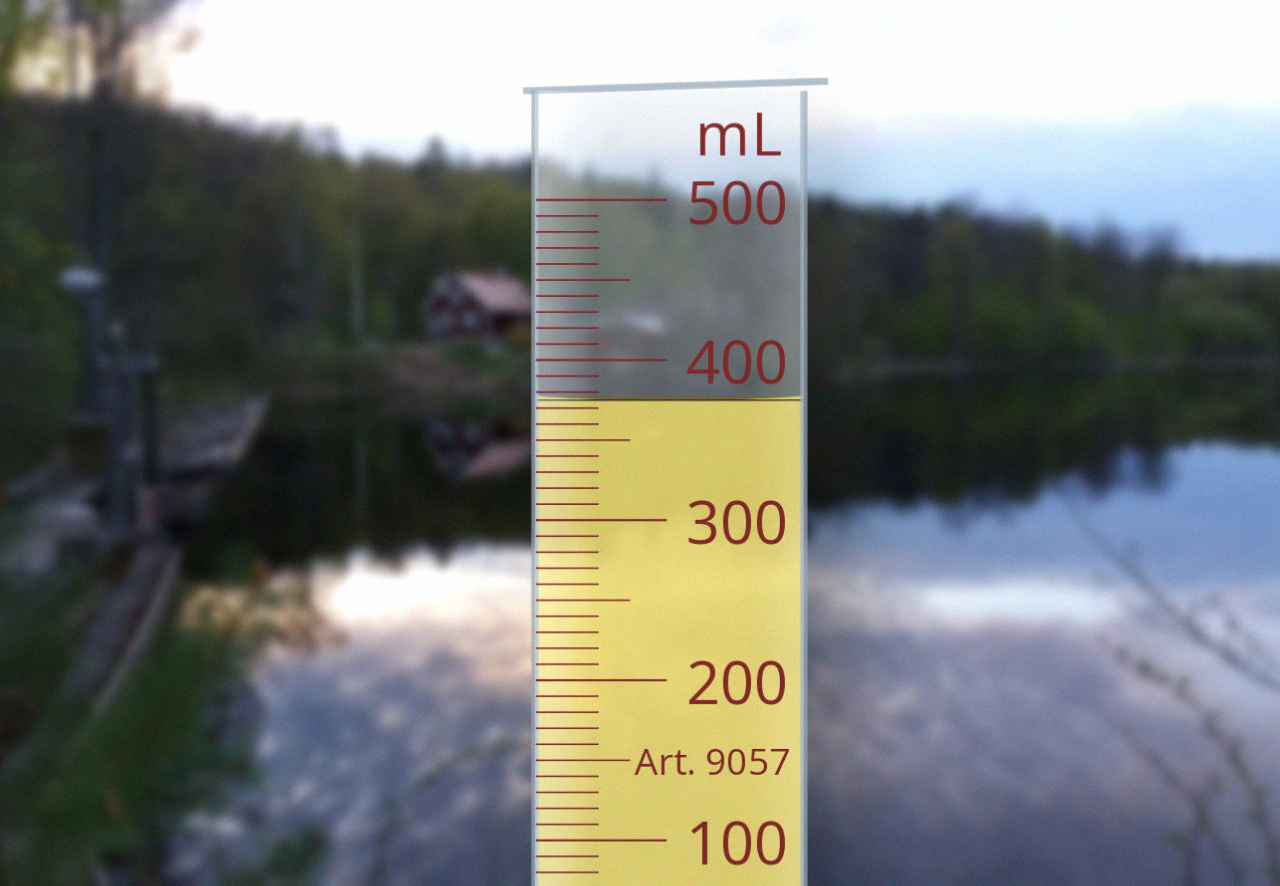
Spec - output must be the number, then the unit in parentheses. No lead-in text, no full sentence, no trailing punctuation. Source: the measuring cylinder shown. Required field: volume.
375 (mL)
